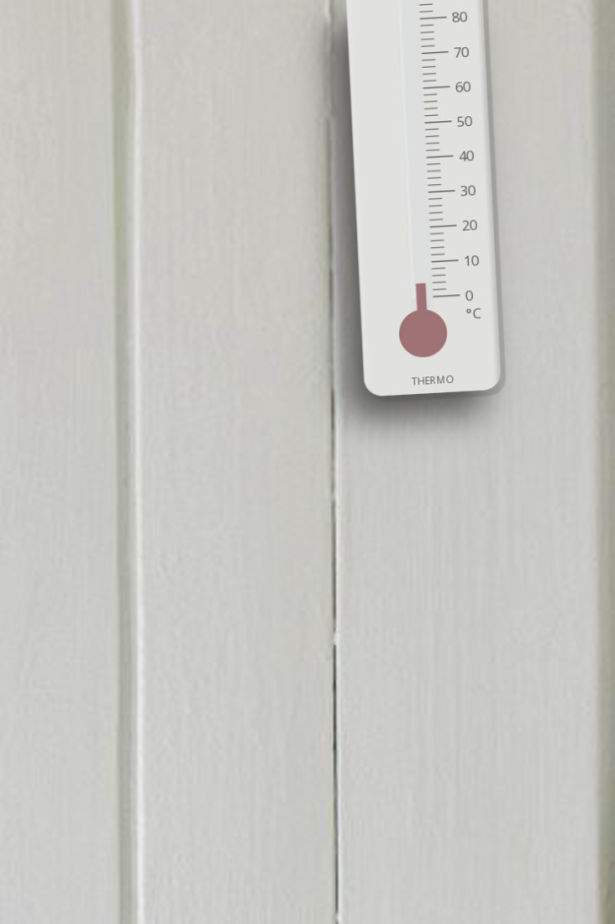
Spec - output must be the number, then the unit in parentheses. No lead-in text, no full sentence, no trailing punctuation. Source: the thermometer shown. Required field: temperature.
4 (°C)
